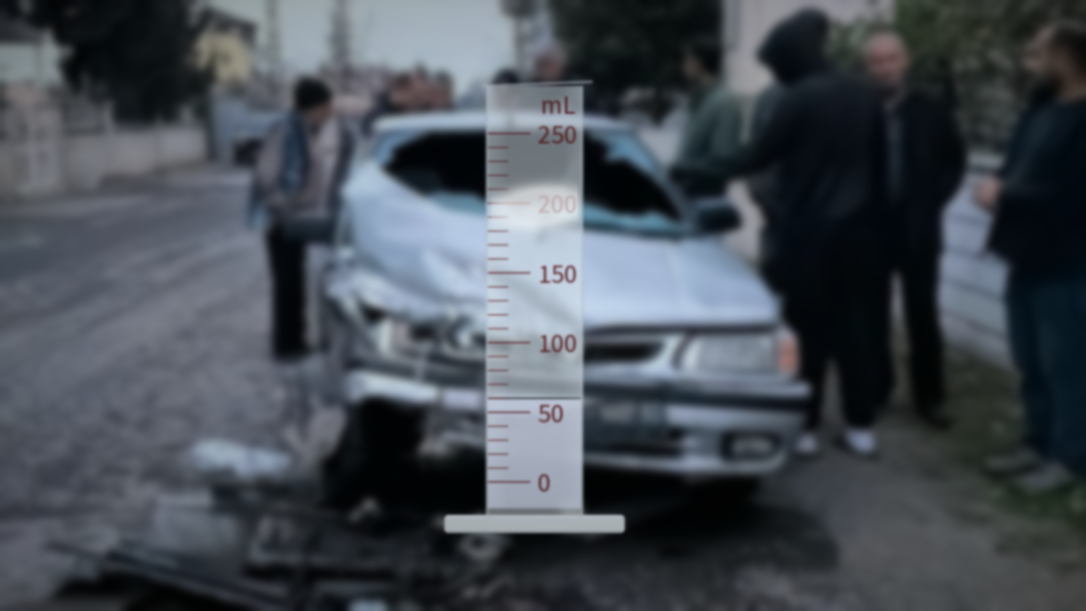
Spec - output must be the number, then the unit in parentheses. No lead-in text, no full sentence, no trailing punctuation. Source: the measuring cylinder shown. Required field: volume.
60 (mL)
